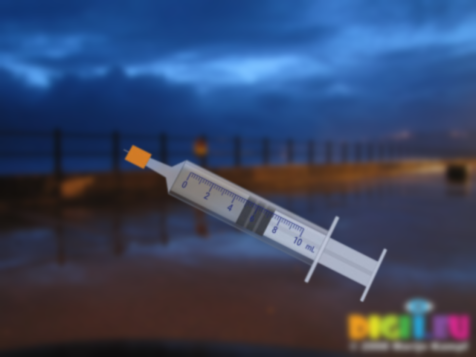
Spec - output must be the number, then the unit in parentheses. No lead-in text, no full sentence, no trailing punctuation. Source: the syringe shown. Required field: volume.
5 (mL)
